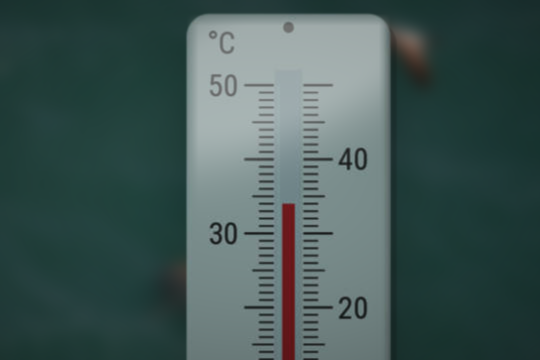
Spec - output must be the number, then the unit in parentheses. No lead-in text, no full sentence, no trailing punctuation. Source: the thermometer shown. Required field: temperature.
34 (°C)
